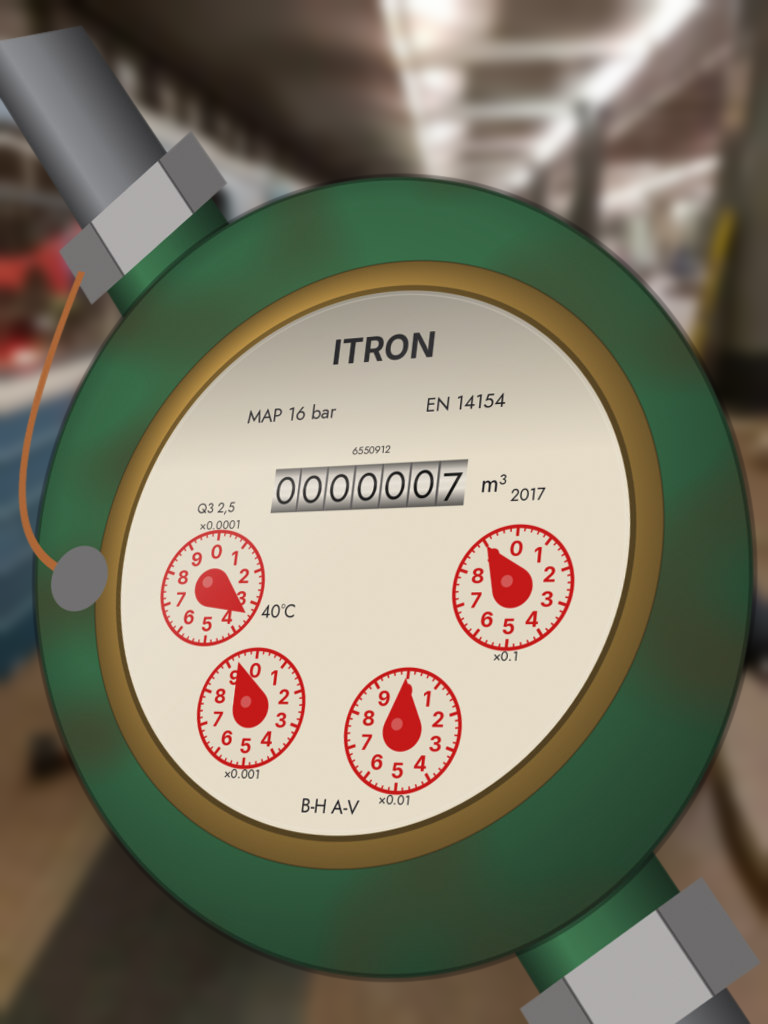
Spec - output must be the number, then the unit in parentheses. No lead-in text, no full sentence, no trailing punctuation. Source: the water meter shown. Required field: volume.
6.8993 (m³)
